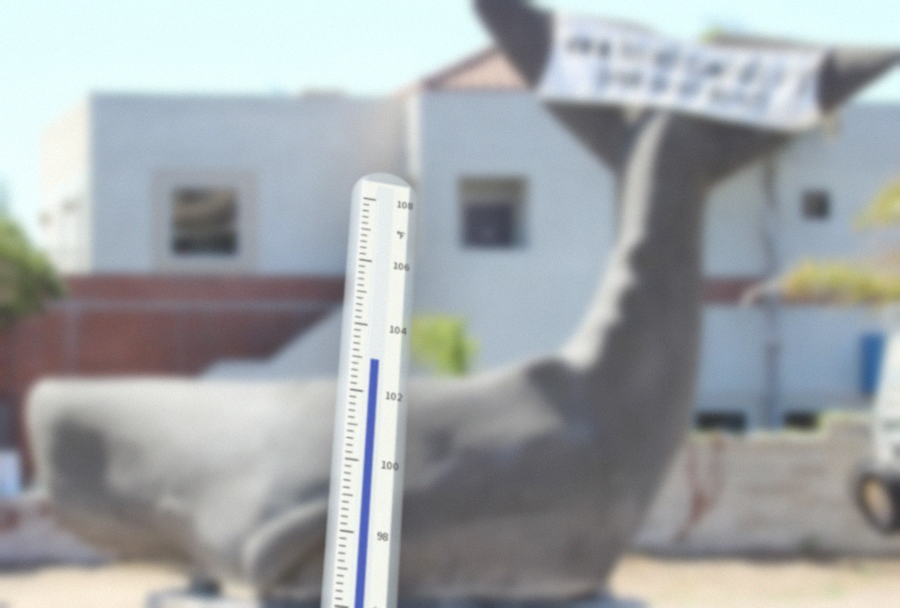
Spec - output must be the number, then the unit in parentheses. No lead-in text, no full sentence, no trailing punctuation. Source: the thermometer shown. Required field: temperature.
103 (°F)
